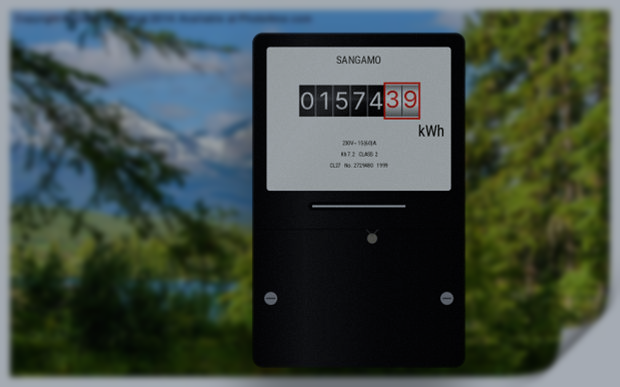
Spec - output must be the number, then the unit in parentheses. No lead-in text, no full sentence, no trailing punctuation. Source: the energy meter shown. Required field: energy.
1574.39 (kWh)
